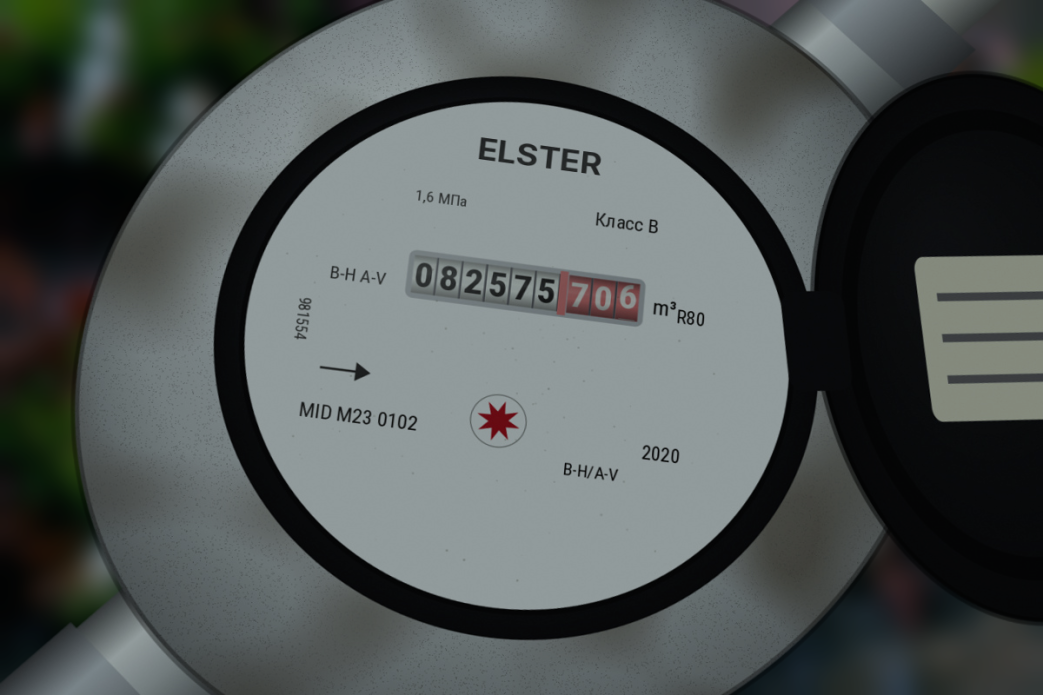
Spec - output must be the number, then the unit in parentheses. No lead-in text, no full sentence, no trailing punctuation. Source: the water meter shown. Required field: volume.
82575.706 (m³)
